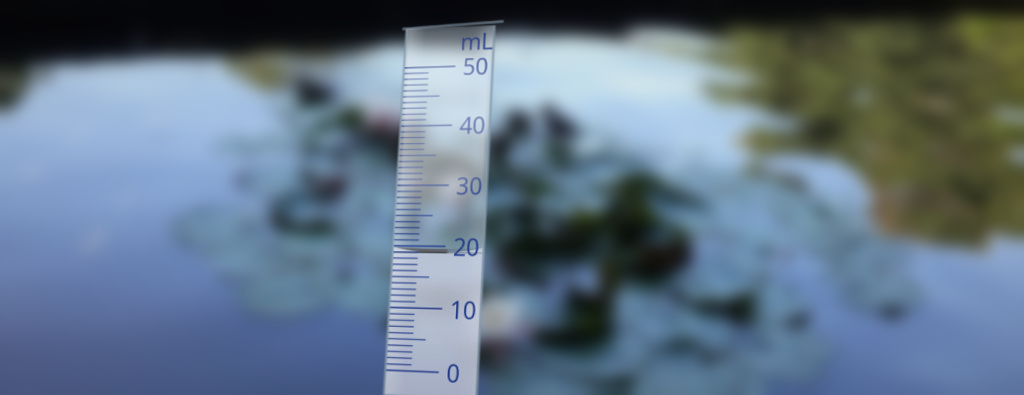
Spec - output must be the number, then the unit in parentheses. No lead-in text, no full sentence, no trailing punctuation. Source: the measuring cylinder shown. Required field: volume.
19 (mL)
